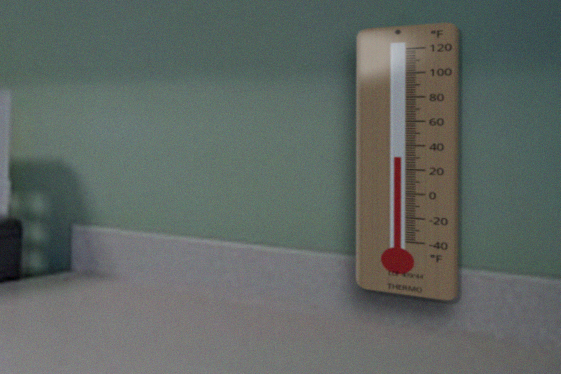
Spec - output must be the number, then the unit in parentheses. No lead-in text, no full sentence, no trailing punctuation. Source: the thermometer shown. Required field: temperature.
30 (°F)
